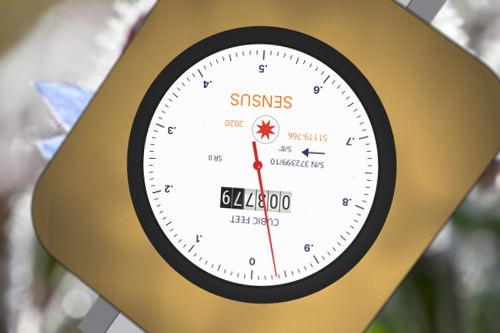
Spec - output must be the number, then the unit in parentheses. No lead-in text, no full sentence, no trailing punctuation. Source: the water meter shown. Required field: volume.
3778.96 (ft³)
